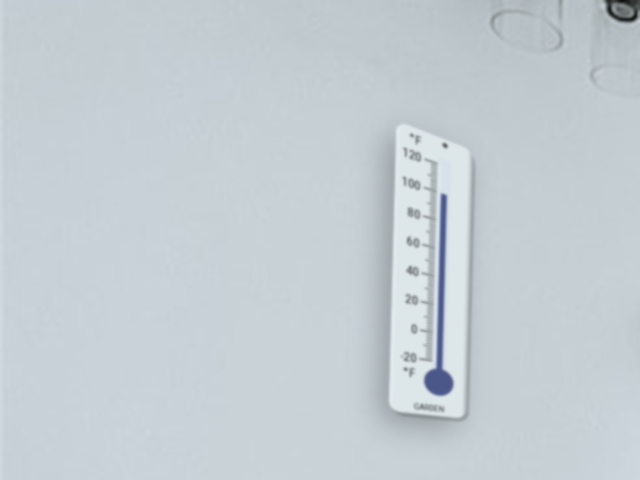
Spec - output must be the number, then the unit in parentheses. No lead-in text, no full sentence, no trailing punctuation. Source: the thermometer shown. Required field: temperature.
100 (°F)
